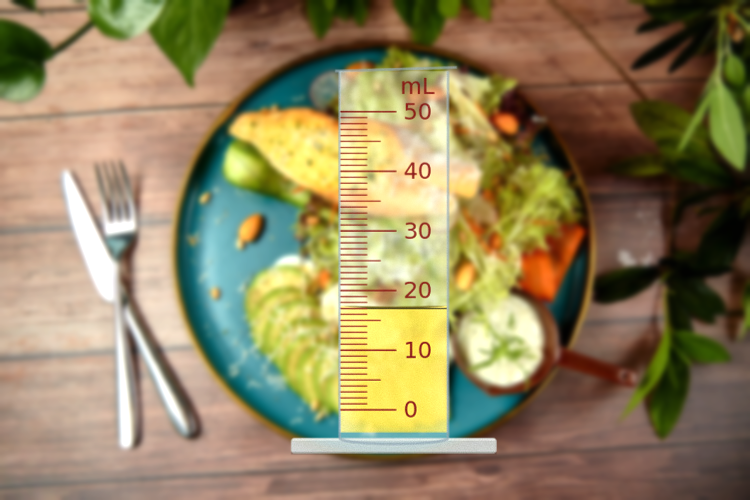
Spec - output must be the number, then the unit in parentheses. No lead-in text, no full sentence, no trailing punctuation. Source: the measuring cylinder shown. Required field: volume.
17 (mL)
